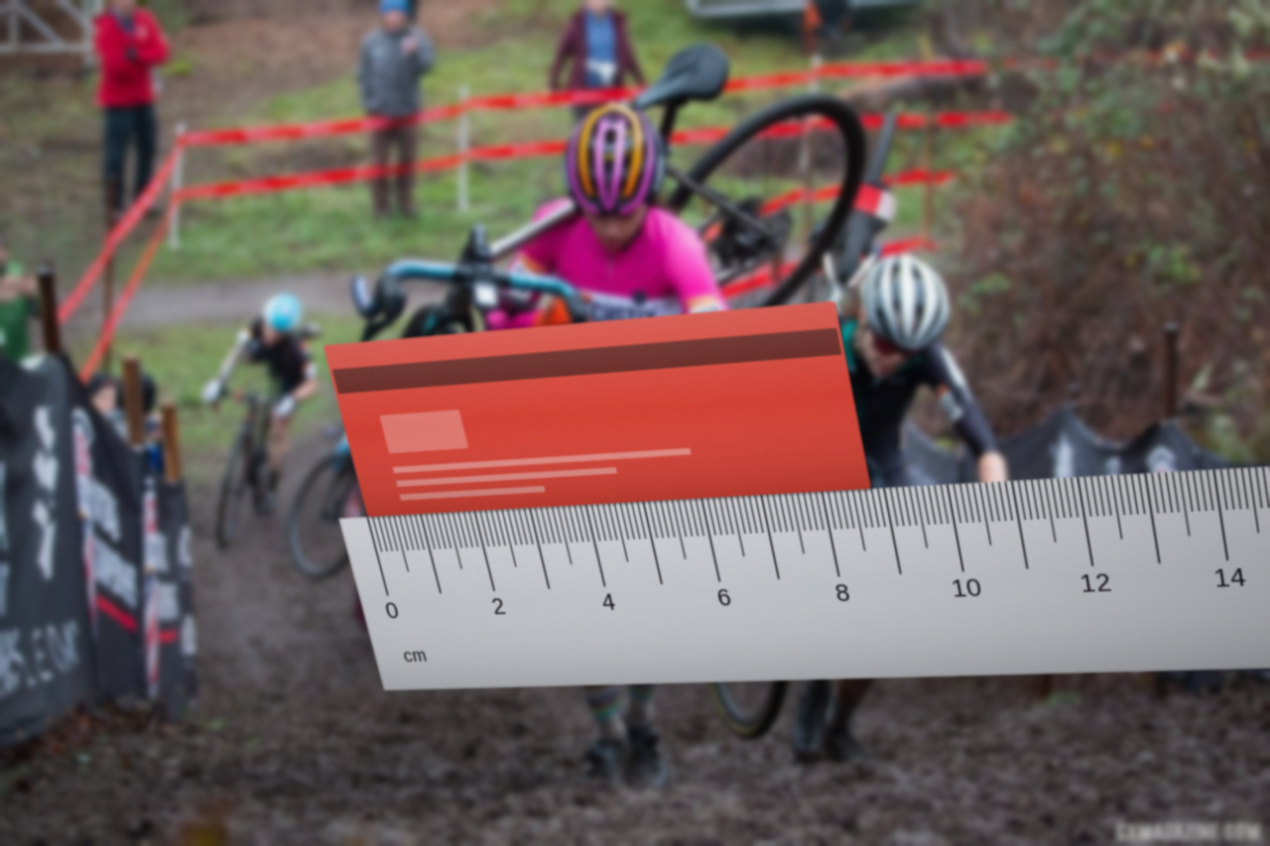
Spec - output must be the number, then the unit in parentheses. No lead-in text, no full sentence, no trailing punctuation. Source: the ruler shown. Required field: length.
8.8 (cm)
